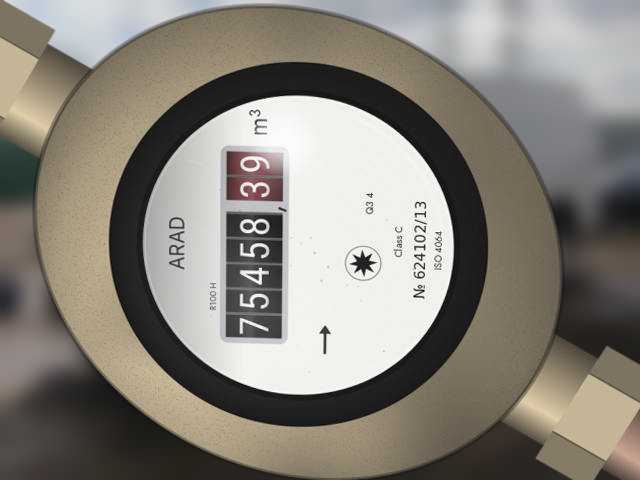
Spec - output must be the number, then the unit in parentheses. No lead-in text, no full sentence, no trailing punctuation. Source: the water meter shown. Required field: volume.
75458.39 (m³)
